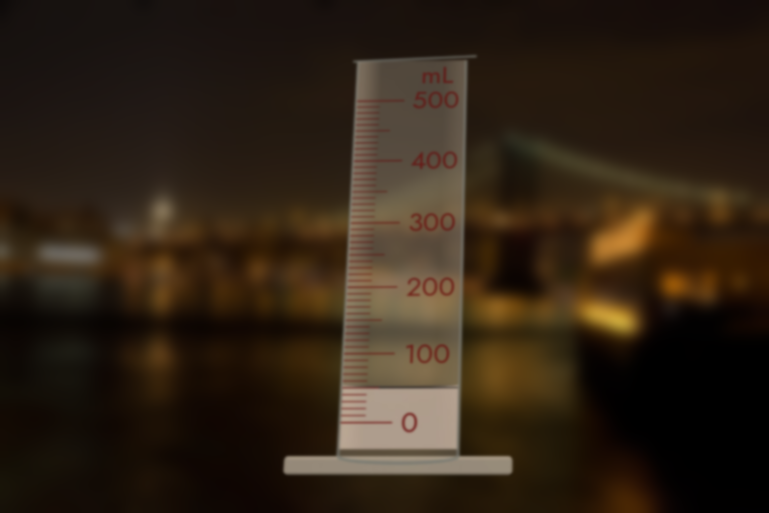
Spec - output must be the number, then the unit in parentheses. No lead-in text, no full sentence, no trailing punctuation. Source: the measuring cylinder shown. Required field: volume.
50 (mL)
